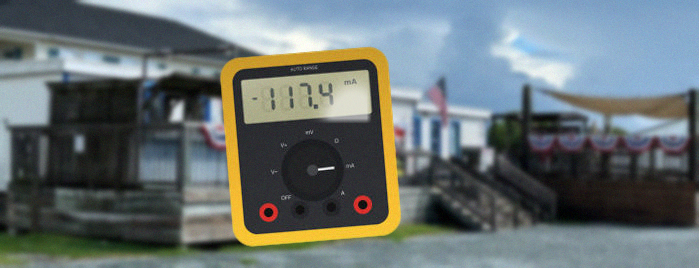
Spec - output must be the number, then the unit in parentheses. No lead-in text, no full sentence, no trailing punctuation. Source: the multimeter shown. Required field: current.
-117.4 (mA)
